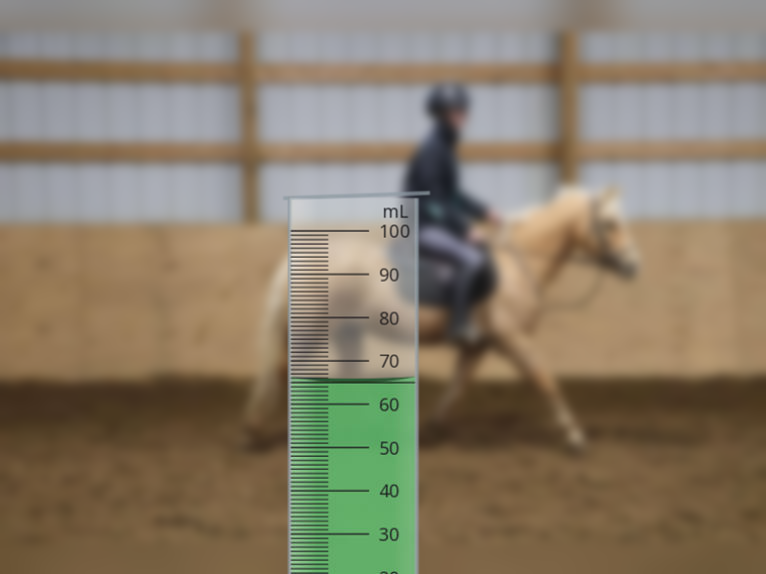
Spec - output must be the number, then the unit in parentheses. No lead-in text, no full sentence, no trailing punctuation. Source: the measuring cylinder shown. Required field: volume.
65 (mL)
